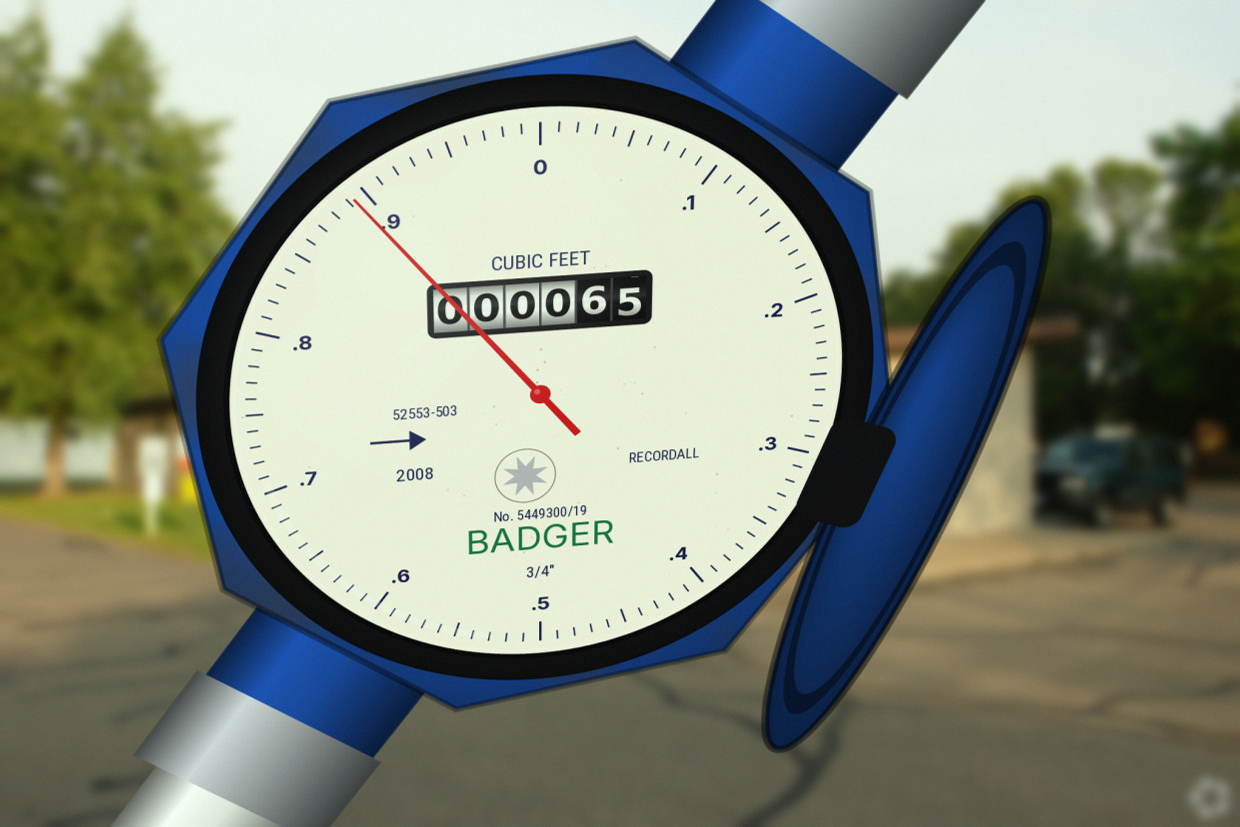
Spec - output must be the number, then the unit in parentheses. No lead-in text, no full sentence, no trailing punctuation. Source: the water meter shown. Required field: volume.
64.89 (ft³)
